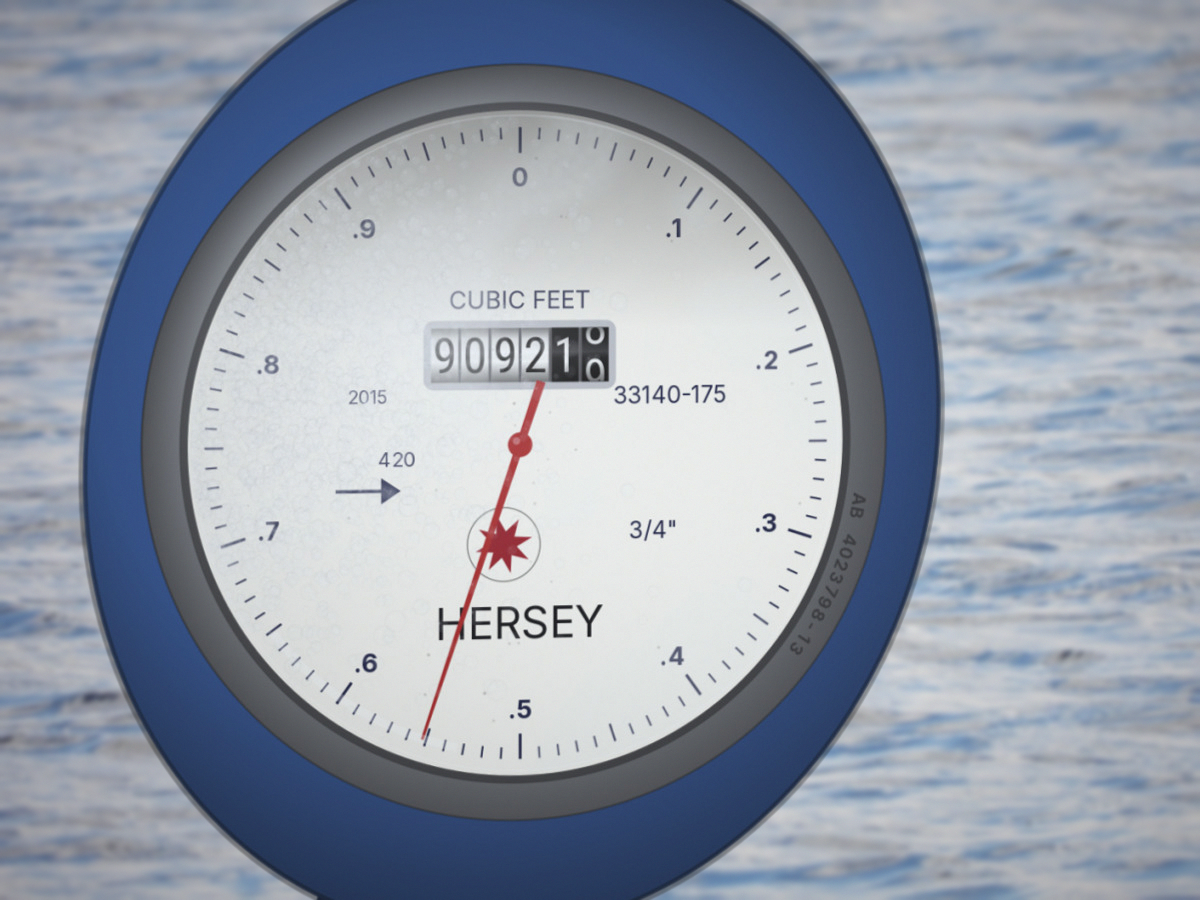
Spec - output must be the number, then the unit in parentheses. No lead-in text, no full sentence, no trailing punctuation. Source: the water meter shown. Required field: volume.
909218.55 (ft³)
